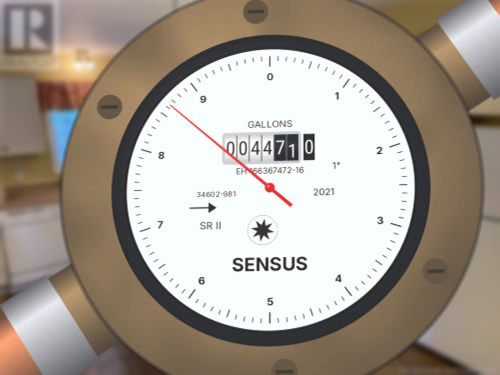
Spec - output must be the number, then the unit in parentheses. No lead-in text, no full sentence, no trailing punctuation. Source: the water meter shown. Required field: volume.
44708.6 (gal)
